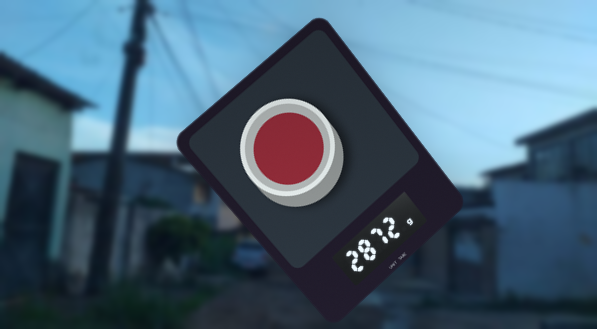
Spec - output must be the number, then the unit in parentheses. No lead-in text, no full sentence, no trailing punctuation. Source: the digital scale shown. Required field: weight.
2872 (g)
